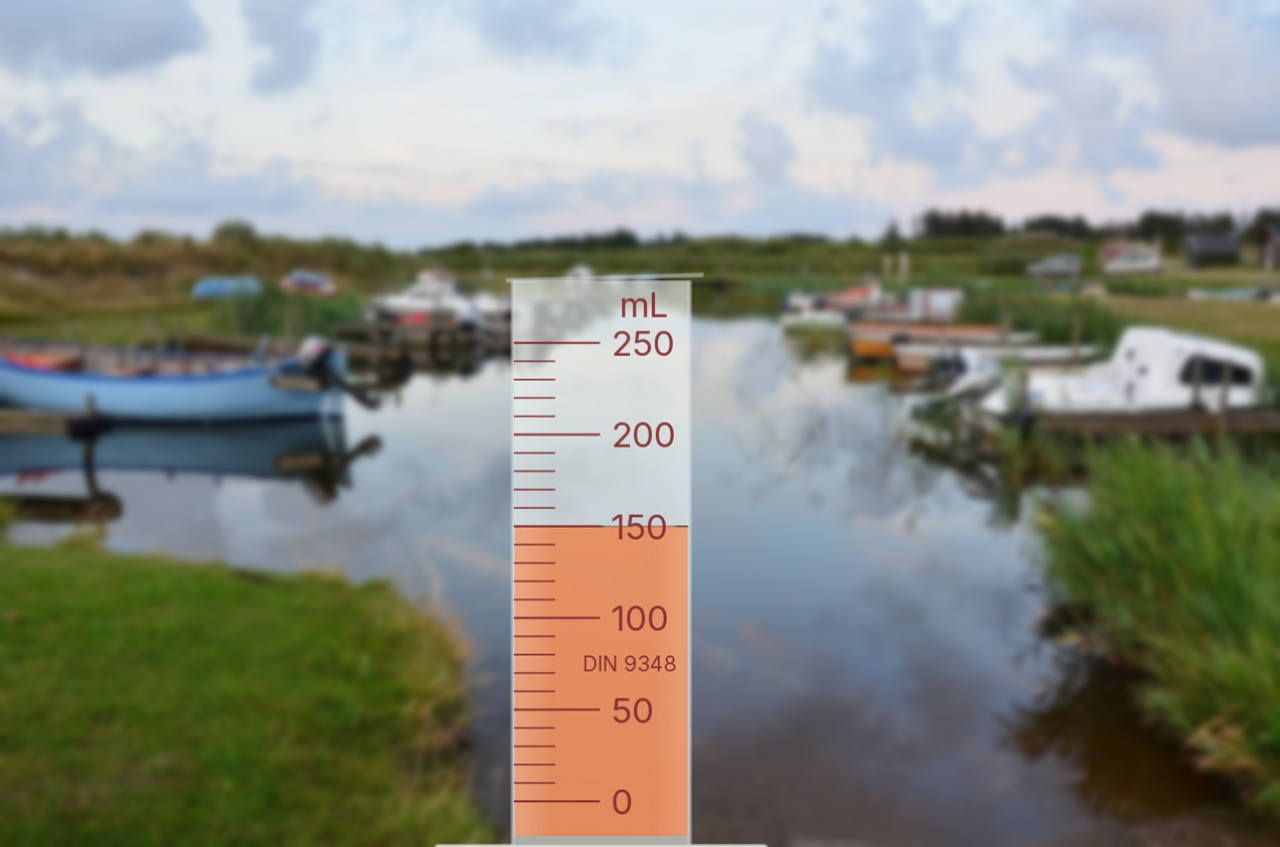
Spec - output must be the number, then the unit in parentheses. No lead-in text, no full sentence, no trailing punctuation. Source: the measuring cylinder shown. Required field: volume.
150 (mL)
